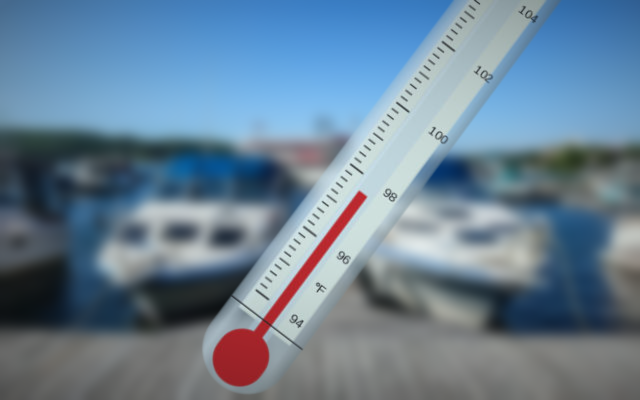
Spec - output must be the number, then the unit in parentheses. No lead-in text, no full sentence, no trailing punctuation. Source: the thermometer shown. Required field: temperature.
97.6 (°F)
